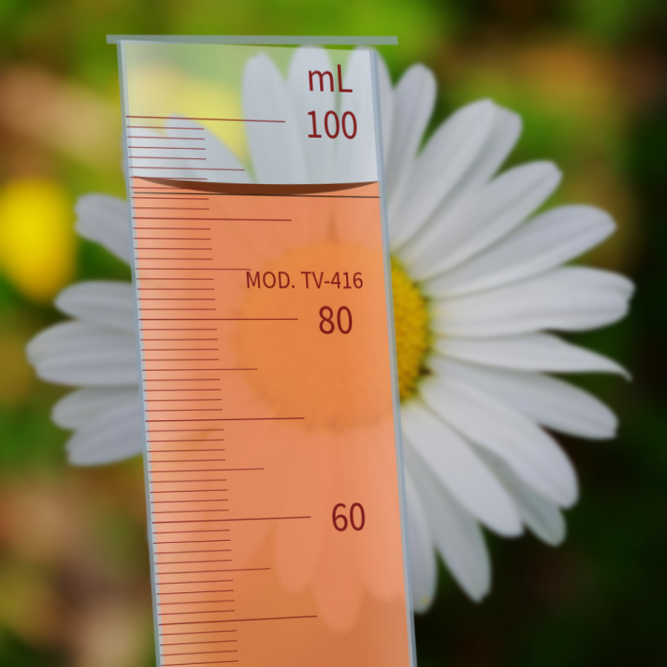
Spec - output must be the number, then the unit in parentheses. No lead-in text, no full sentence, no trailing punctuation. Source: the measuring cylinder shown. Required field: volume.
92.5 (mL)
